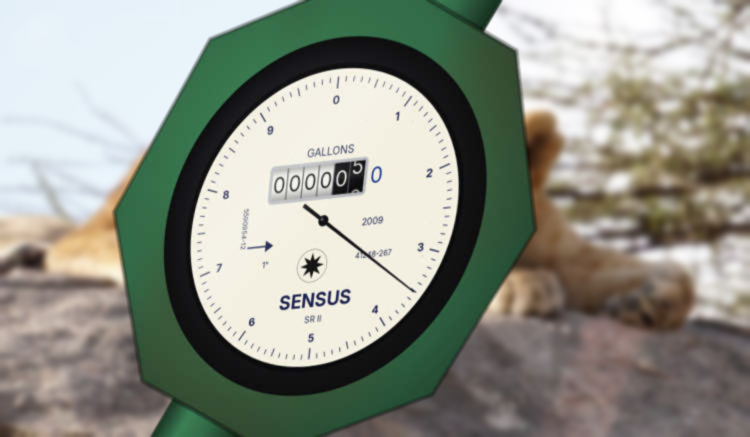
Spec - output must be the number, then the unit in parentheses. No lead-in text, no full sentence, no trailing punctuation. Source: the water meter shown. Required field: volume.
53.5 (gal)
